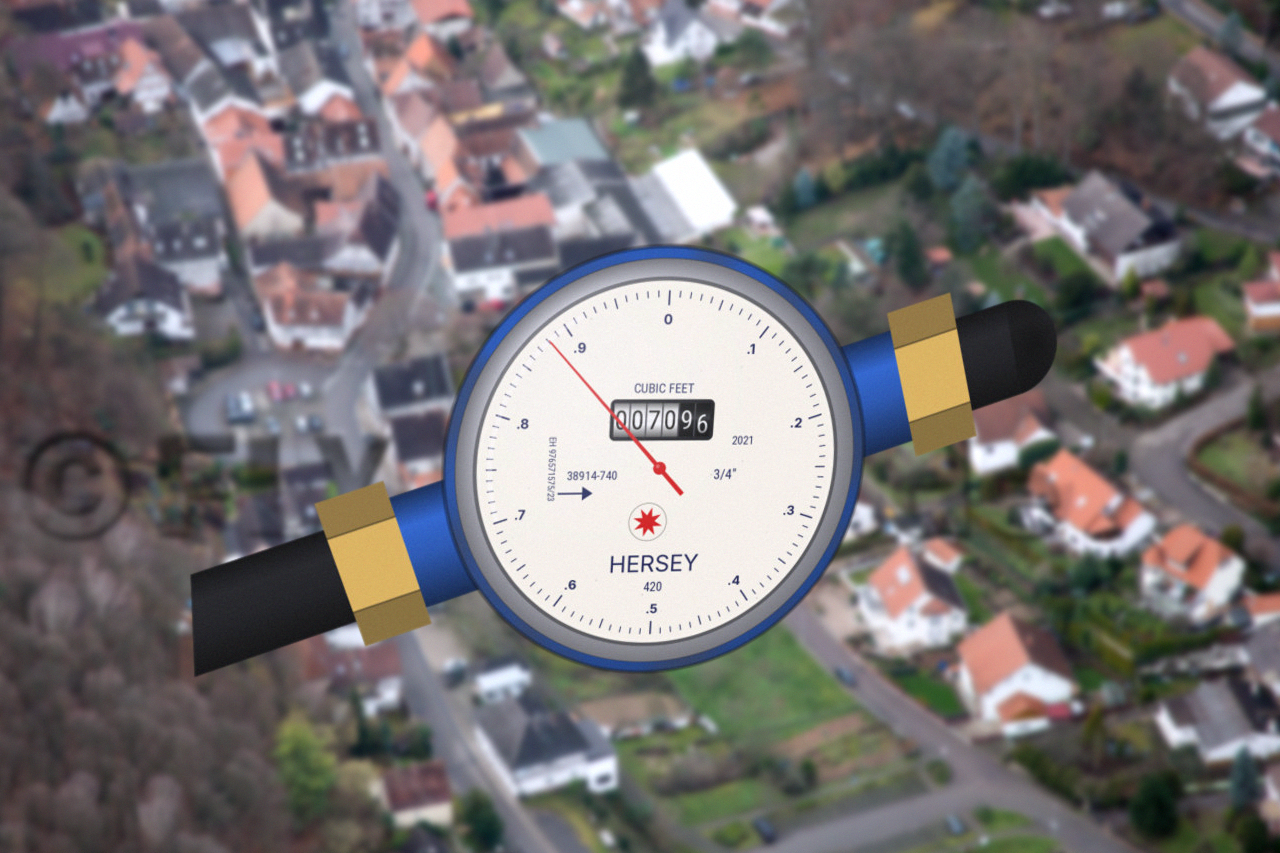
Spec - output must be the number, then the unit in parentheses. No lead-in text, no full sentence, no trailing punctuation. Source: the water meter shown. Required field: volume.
7095.88 (ft³)
